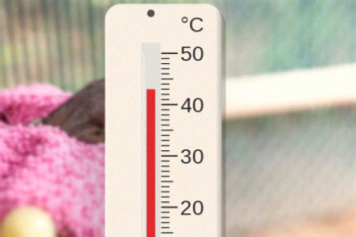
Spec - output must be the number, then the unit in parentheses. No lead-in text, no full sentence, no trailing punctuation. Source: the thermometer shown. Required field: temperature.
43 (°C)
